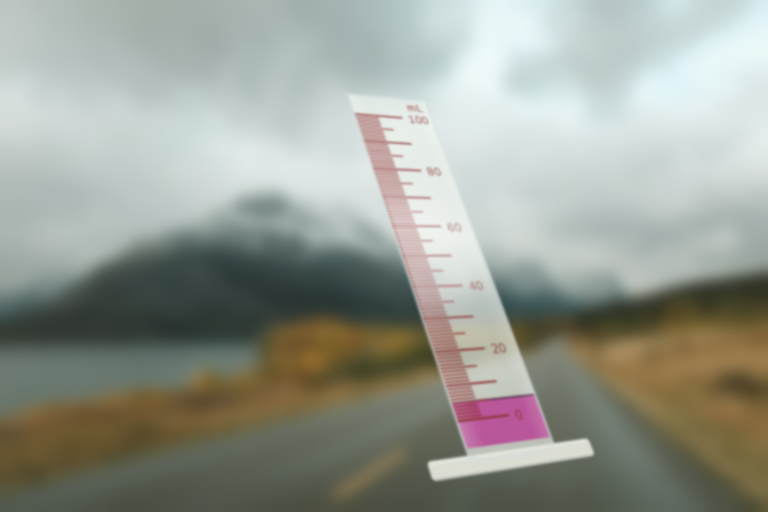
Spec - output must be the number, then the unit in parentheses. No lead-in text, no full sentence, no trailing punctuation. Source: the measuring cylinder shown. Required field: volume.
5 (mL)
